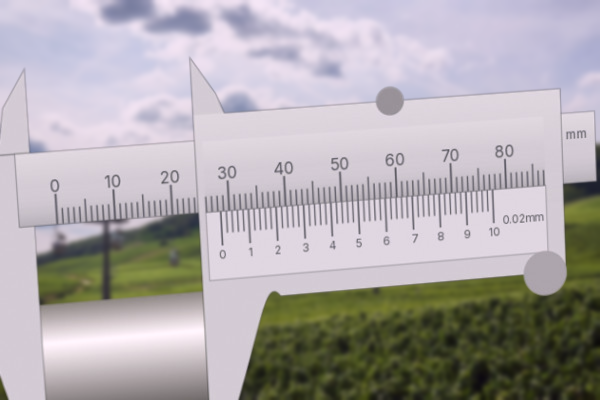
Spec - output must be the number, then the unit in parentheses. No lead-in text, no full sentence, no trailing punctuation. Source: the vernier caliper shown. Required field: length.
28.5 (mm)
